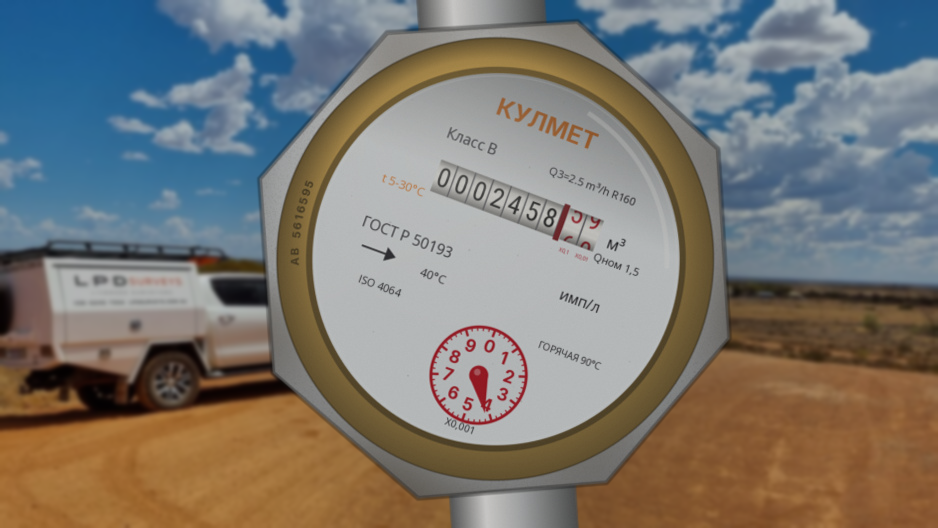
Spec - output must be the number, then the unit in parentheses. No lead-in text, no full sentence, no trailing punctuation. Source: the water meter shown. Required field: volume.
2458.594 (m³)
